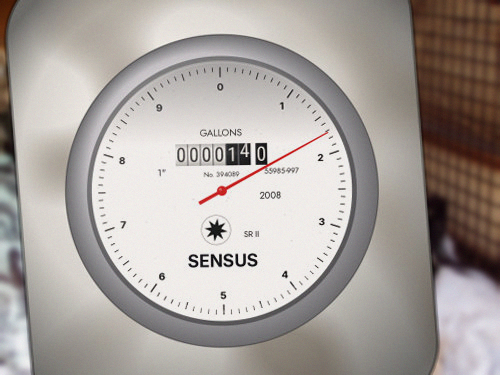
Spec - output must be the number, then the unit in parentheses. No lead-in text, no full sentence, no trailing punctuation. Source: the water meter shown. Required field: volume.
141.7 (gal)
